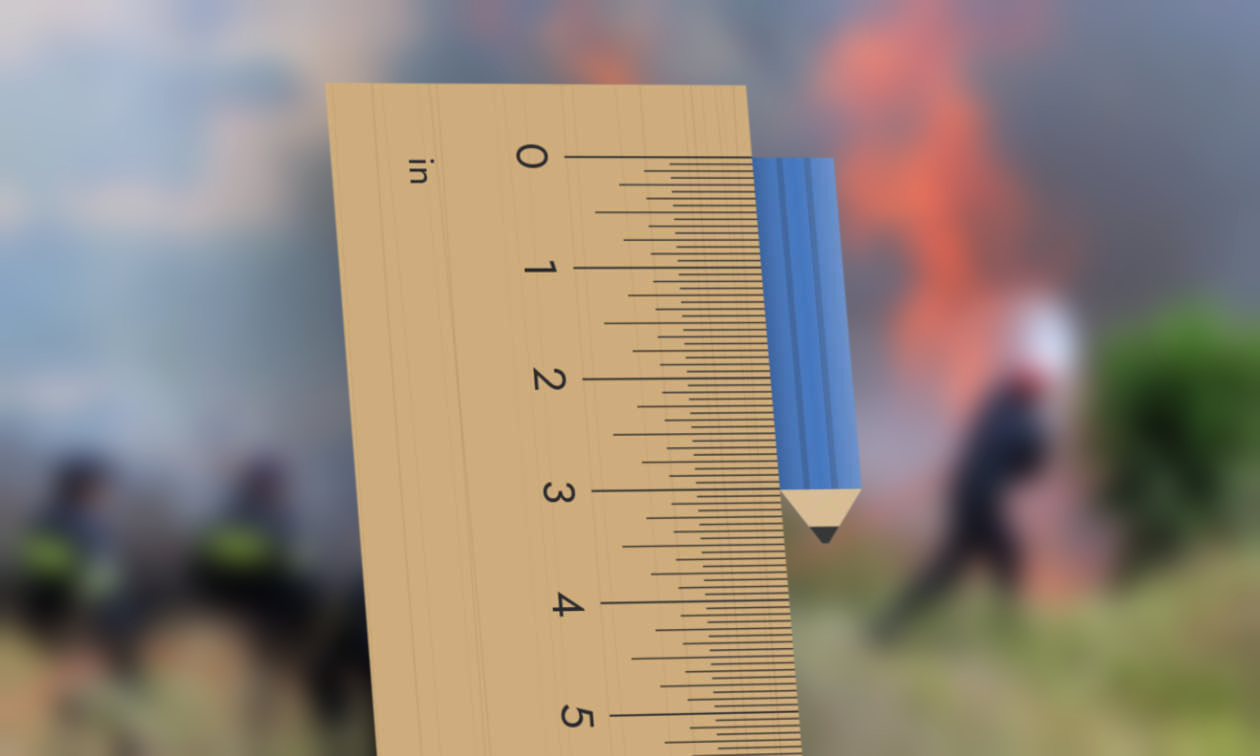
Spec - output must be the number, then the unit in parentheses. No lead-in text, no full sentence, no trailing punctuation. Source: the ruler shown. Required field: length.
3.5 (in)
